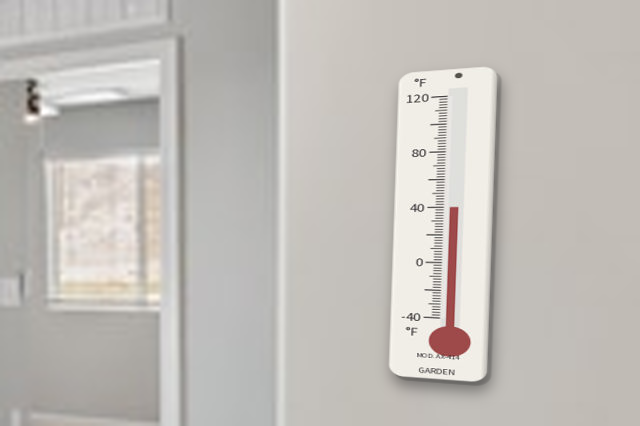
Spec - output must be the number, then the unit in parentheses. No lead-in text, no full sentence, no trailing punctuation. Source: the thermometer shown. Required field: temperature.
40 (°F)
